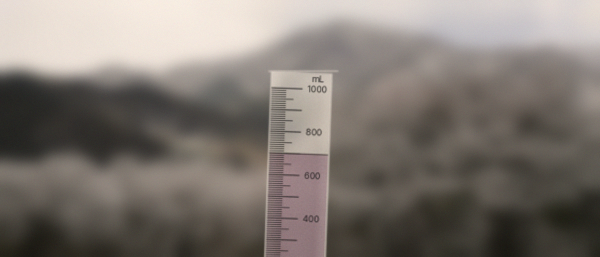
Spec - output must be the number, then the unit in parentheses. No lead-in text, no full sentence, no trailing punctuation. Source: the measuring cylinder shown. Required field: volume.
700 (mL)
